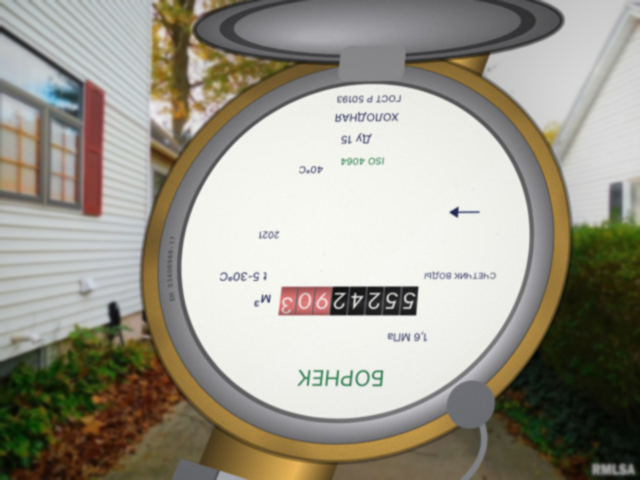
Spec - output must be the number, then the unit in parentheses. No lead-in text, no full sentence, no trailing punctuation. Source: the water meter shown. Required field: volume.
55242.903 (m³)
